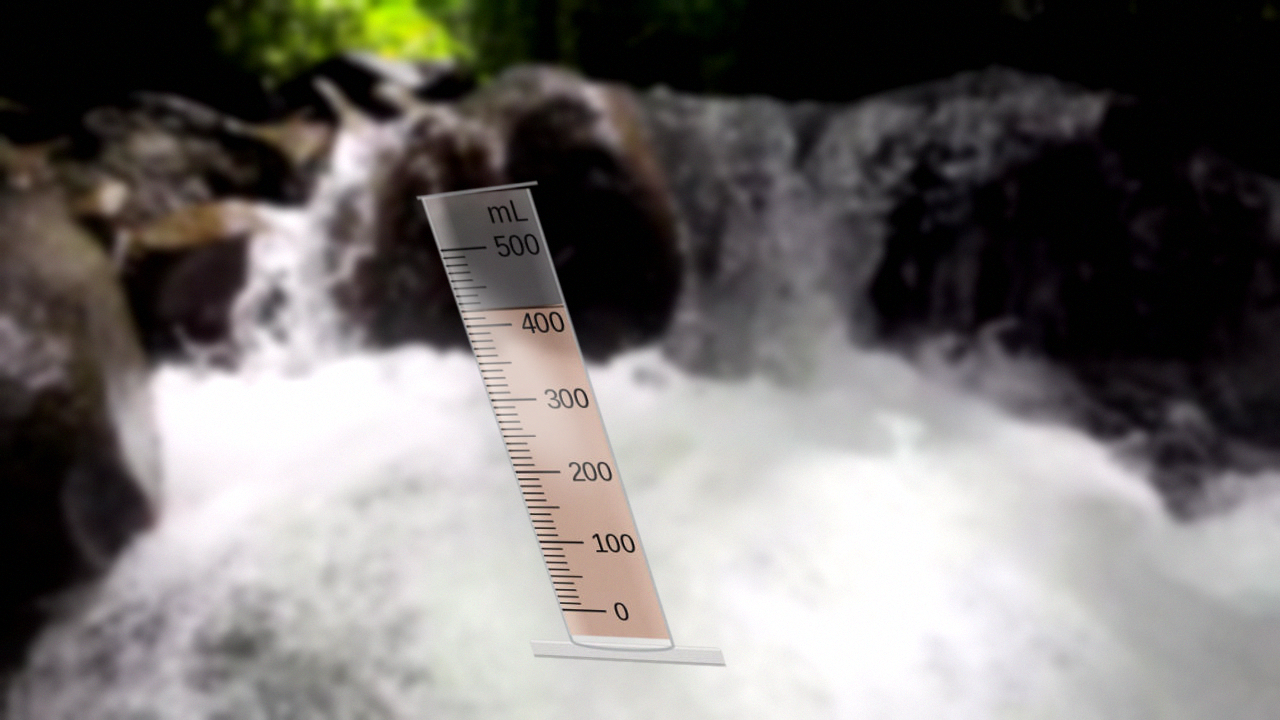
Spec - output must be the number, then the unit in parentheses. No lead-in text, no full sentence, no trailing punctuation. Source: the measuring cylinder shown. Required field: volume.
420 (mL)
